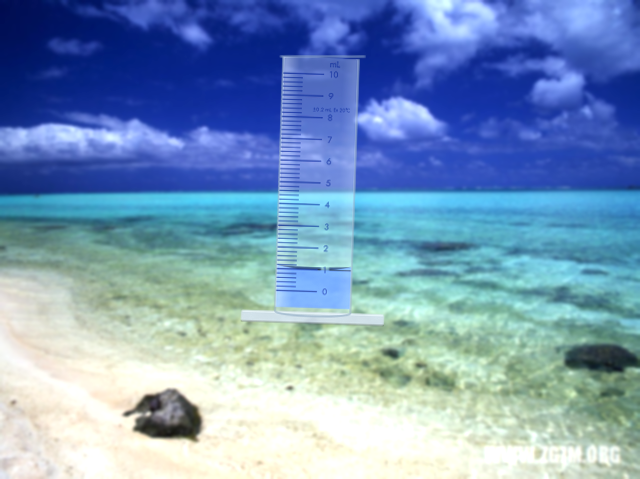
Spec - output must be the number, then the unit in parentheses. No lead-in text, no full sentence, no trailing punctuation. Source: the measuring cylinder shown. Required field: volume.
1 (mL)
